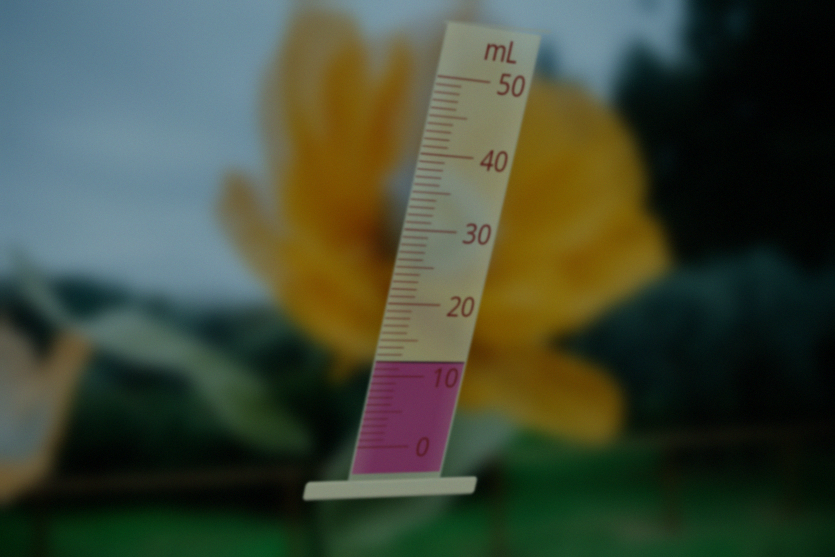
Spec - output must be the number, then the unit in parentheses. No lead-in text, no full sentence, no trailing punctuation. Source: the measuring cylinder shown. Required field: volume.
12 (mL)
